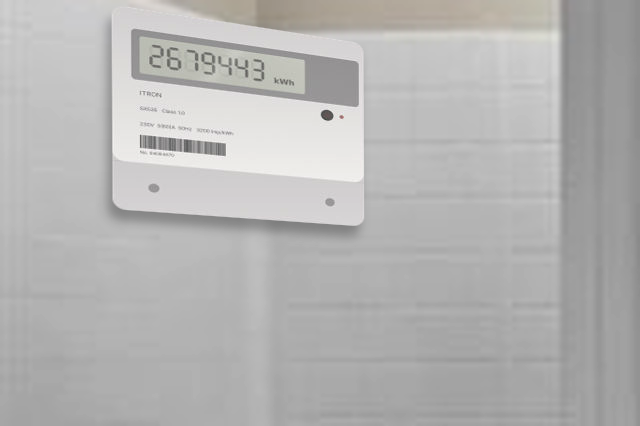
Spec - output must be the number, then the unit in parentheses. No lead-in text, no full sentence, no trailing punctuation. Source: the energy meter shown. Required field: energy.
2679443 (kWh)
